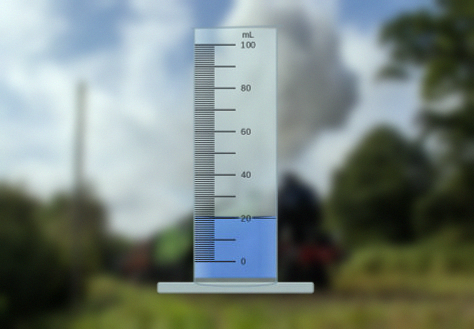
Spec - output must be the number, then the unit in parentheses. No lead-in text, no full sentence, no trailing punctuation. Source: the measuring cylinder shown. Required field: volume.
20 (mL)
